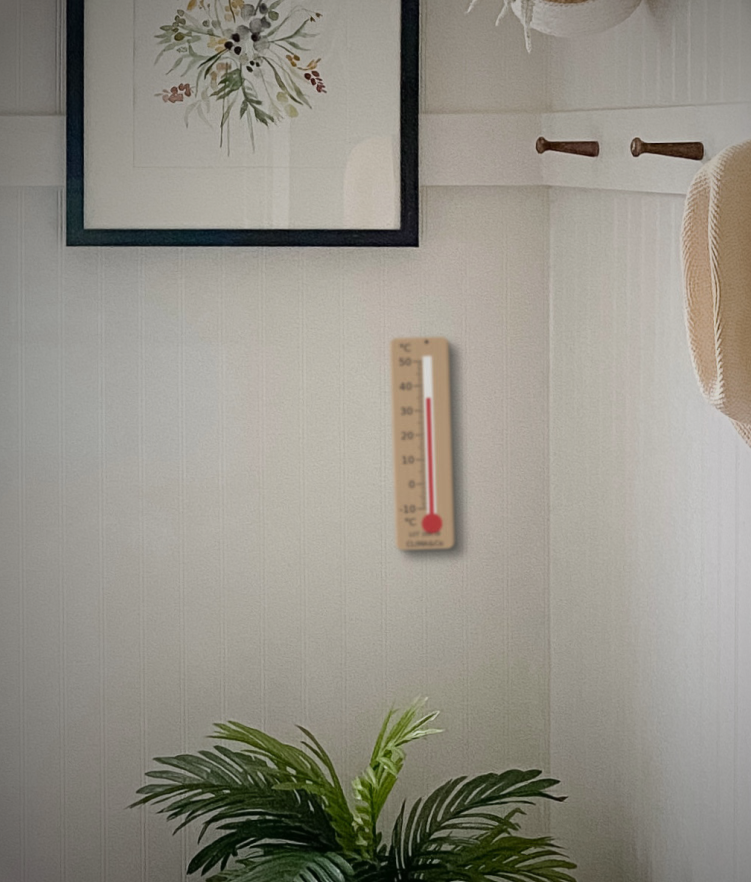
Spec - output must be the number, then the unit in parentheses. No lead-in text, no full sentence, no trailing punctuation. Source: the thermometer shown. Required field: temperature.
35 (°C)
